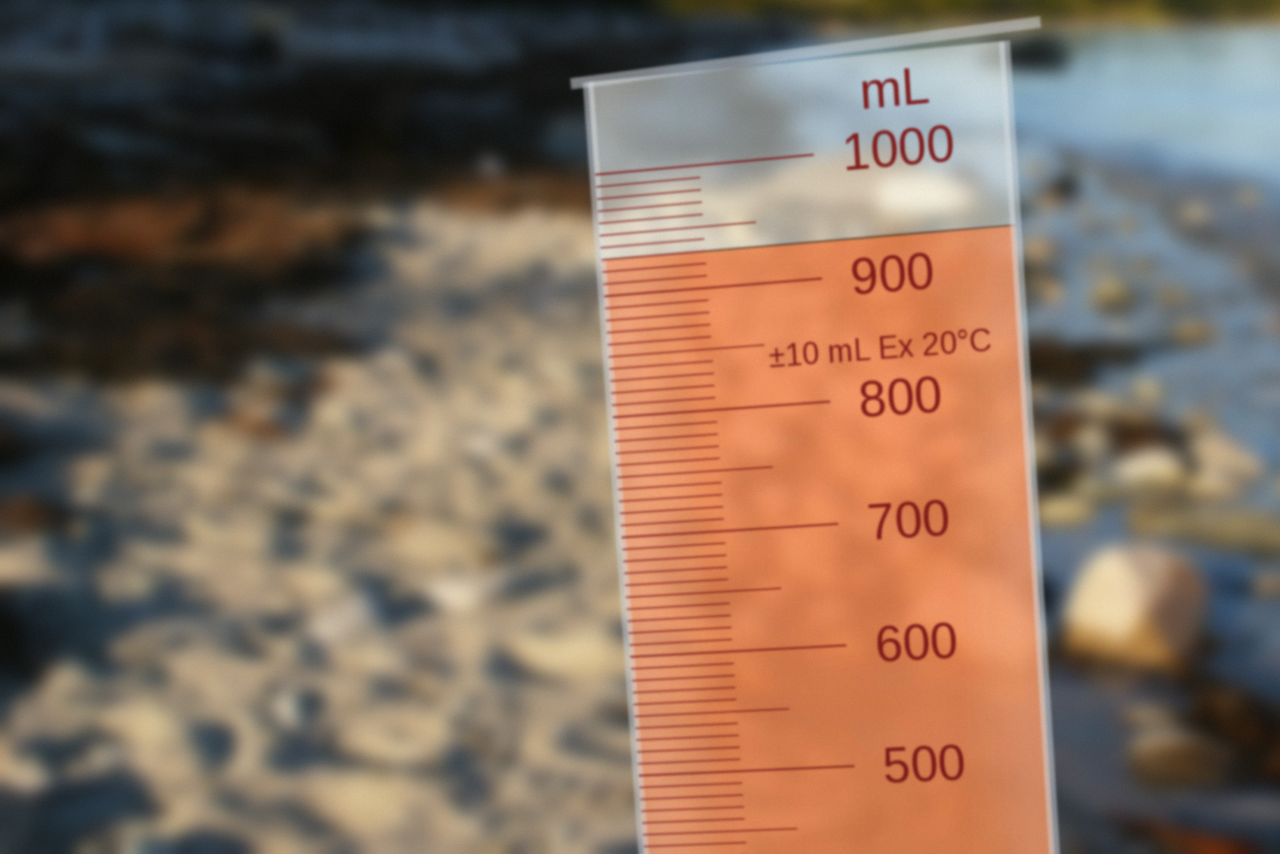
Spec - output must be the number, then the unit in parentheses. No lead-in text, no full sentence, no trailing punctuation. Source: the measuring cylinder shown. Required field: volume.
930 (mL)
